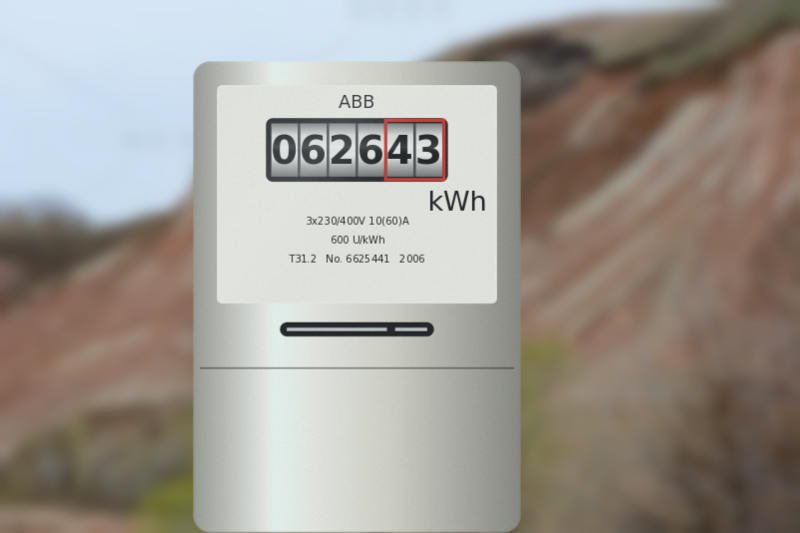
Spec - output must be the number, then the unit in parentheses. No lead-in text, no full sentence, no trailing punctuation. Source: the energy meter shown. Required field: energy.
626.43 (kWh)
